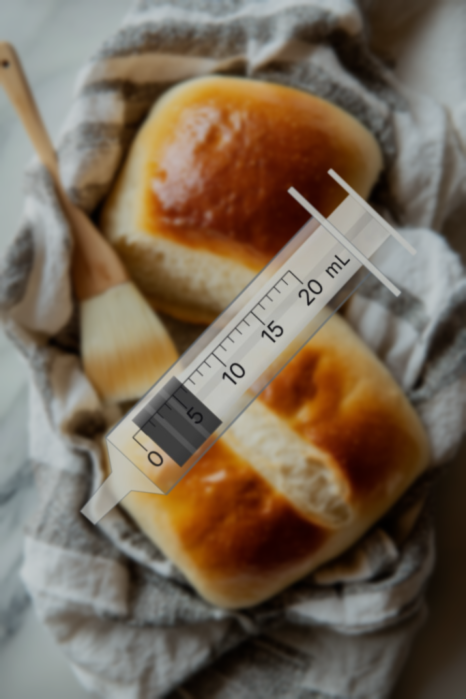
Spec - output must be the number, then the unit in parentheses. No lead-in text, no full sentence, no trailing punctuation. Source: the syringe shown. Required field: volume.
1 (mL)
